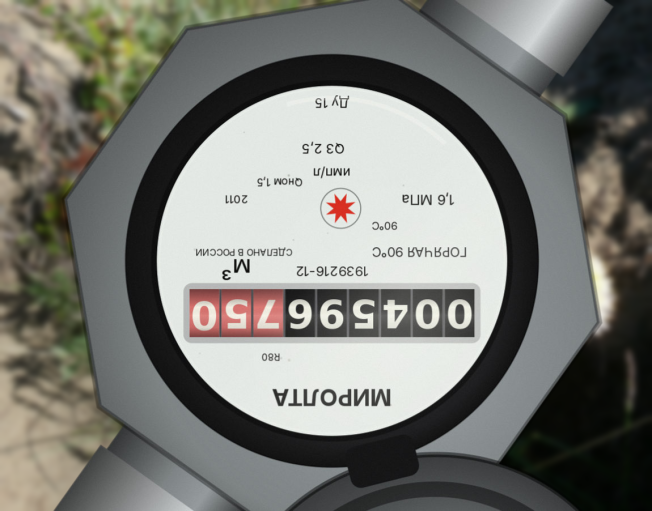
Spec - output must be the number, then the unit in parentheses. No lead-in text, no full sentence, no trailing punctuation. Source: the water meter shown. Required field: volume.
4596.750 (m³)
